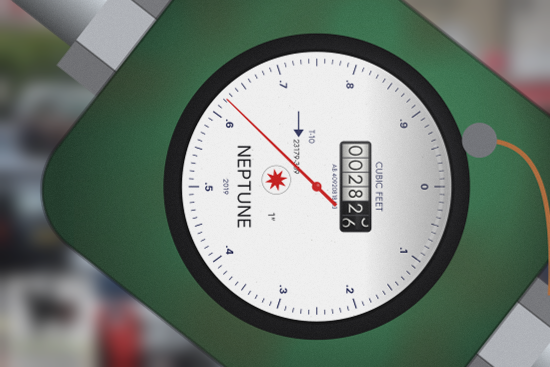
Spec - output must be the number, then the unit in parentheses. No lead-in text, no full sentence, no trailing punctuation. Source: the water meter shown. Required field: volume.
2825.62 (ft³)
